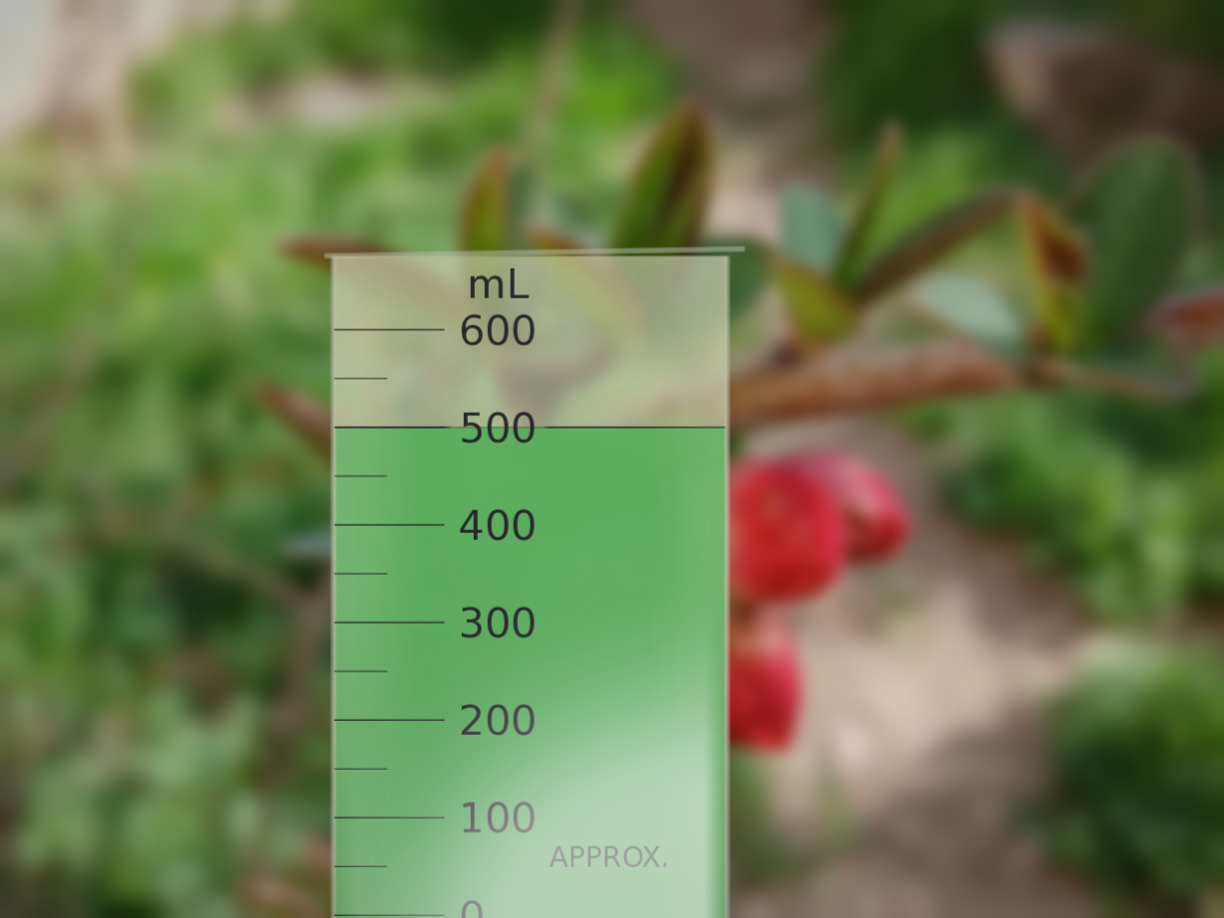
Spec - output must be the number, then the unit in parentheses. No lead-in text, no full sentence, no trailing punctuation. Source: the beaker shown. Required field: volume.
500 (mL)
